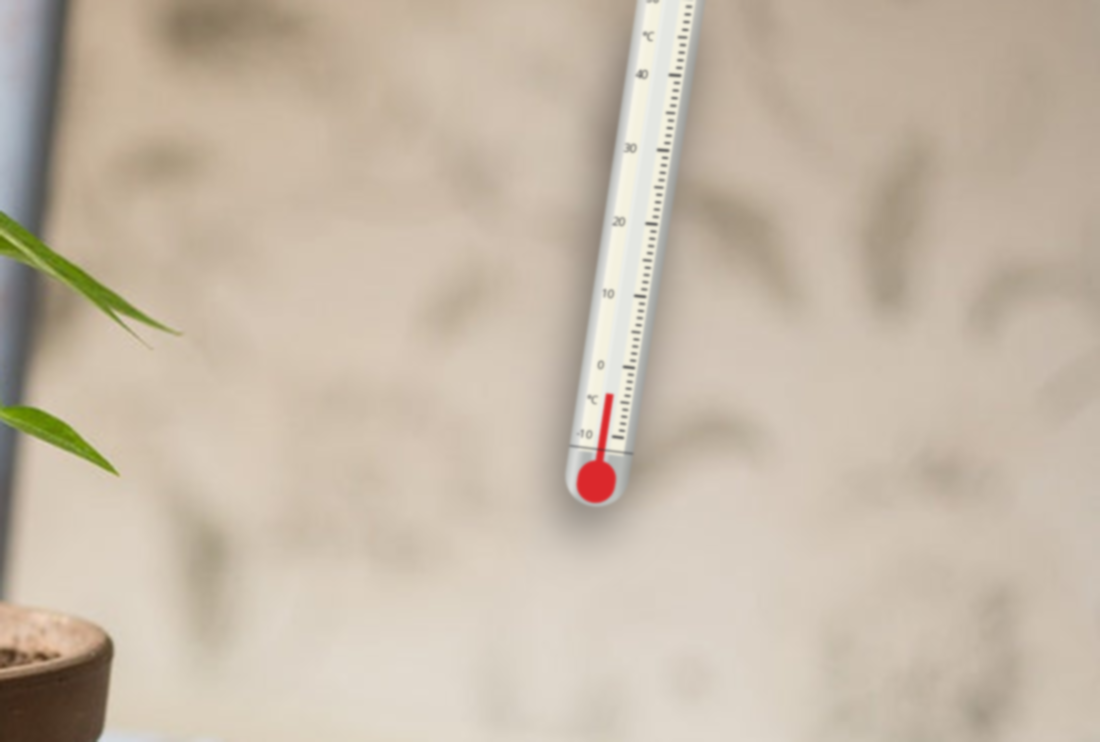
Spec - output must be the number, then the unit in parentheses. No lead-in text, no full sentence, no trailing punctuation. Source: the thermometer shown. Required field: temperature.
-4 (°C)
